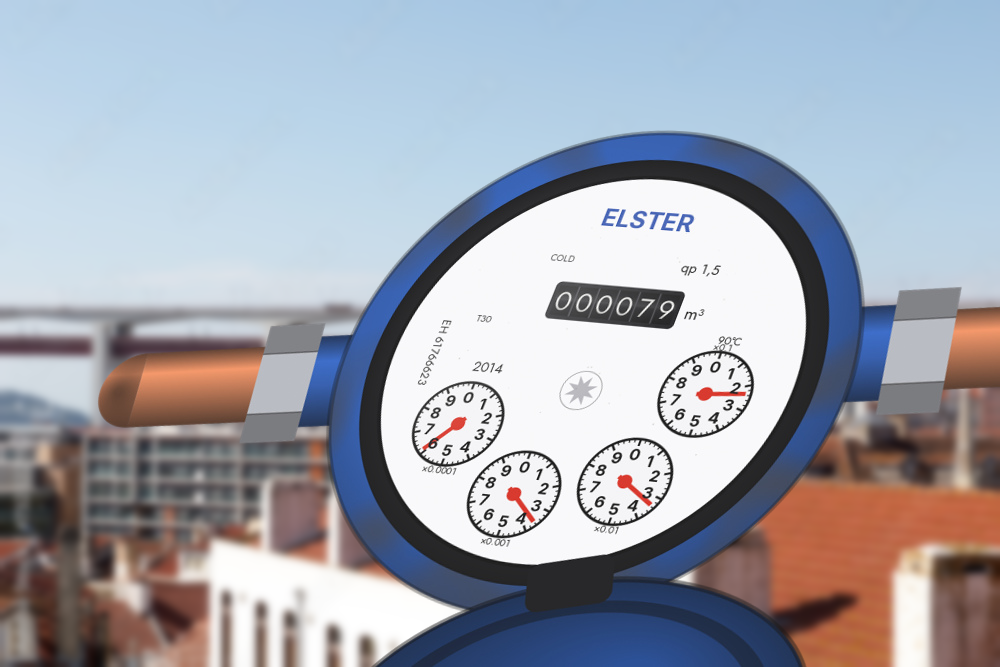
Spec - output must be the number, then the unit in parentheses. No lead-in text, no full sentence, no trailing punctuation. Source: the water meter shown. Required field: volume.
79.2336 (m³)
